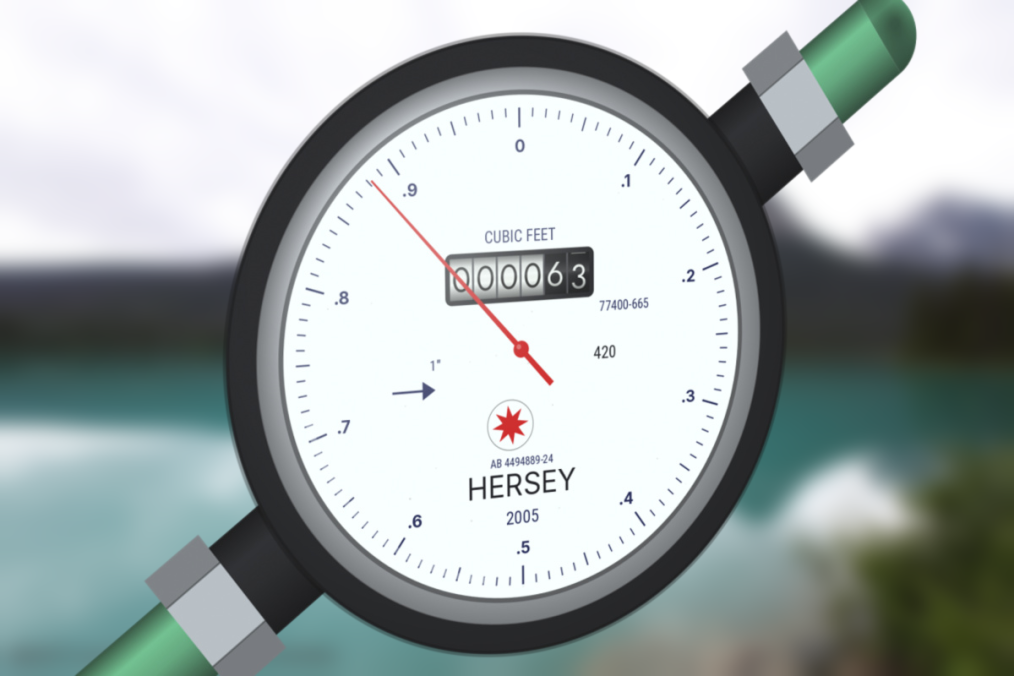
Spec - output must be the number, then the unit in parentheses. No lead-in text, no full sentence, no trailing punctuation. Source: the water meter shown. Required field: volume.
62.88 (ft³)
